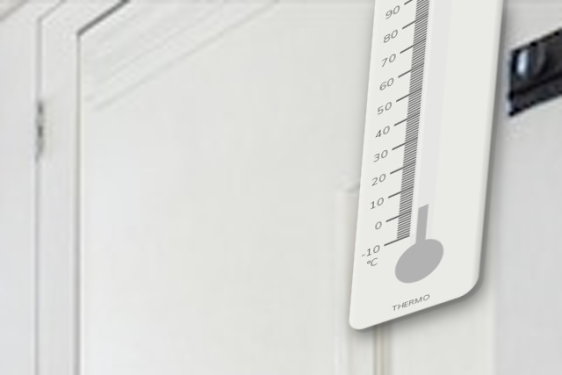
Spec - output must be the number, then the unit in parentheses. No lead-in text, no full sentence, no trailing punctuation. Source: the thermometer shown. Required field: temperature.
0 (°C)
